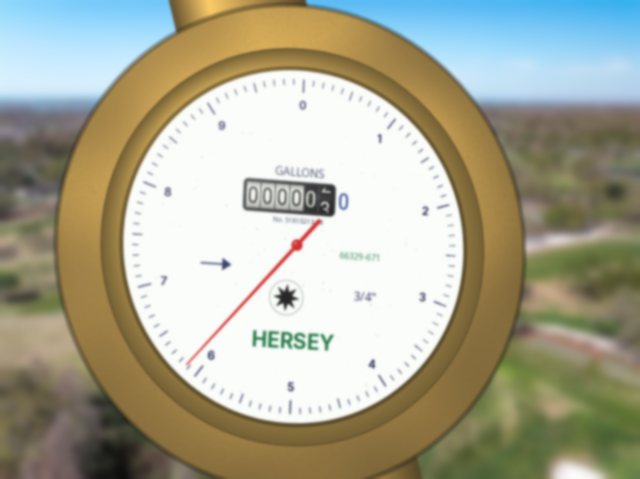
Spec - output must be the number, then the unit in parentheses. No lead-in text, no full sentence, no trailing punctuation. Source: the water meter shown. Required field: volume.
26.1 (gal)
